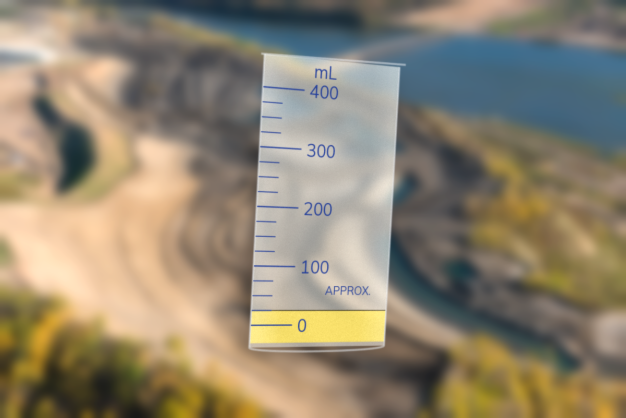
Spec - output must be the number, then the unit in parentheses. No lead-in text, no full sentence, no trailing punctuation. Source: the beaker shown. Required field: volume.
25 (mL)
